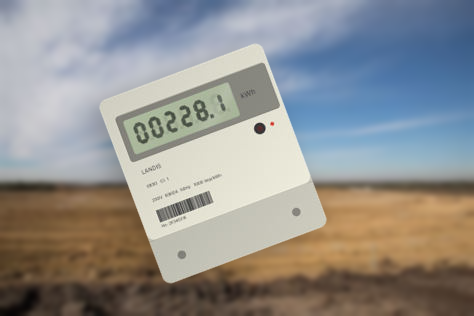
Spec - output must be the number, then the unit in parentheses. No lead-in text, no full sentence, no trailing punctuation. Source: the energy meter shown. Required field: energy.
228.1 (kWh)
